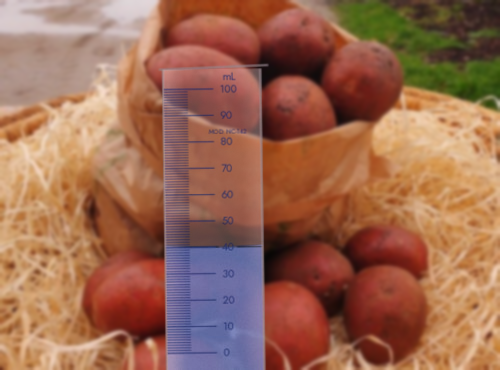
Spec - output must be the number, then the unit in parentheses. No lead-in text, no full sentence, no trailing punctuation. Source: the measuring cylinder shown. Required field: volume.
40 (mL)
